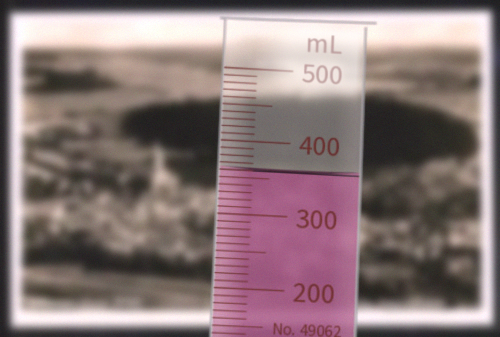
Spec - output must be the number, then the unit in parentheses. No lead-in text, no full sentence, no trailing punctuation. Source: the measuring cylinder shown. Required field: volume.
360 (mL)
